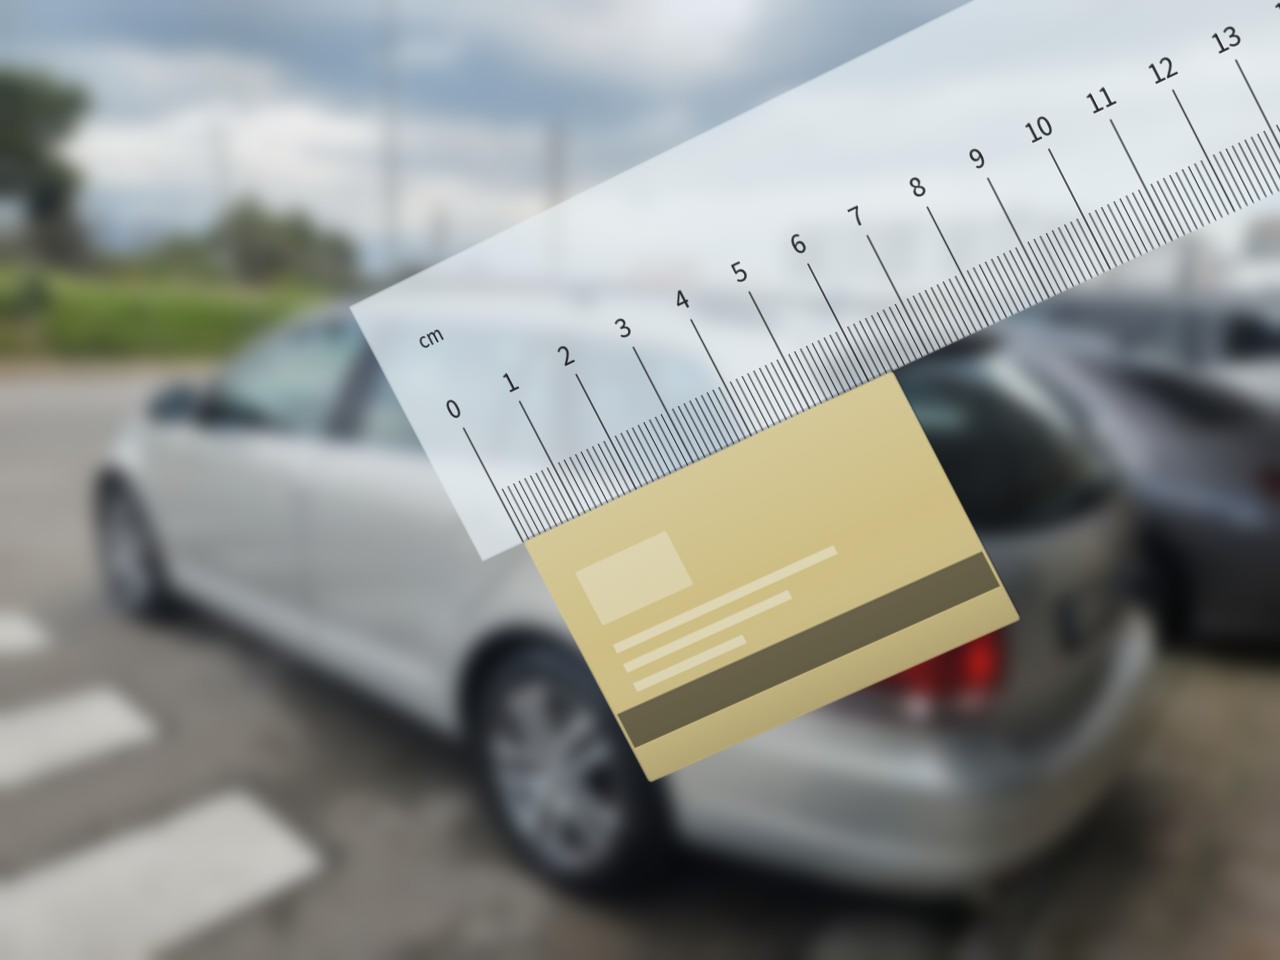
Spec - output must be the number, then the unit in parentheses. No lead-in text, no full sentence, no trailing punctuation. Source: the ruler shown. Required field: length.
6.4 (cm)
